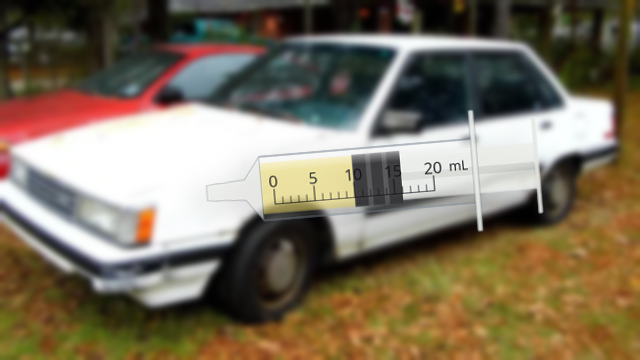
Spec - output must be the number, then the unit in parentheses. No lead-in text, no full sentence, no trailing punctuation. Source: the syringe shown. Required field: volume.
10 (mL)
